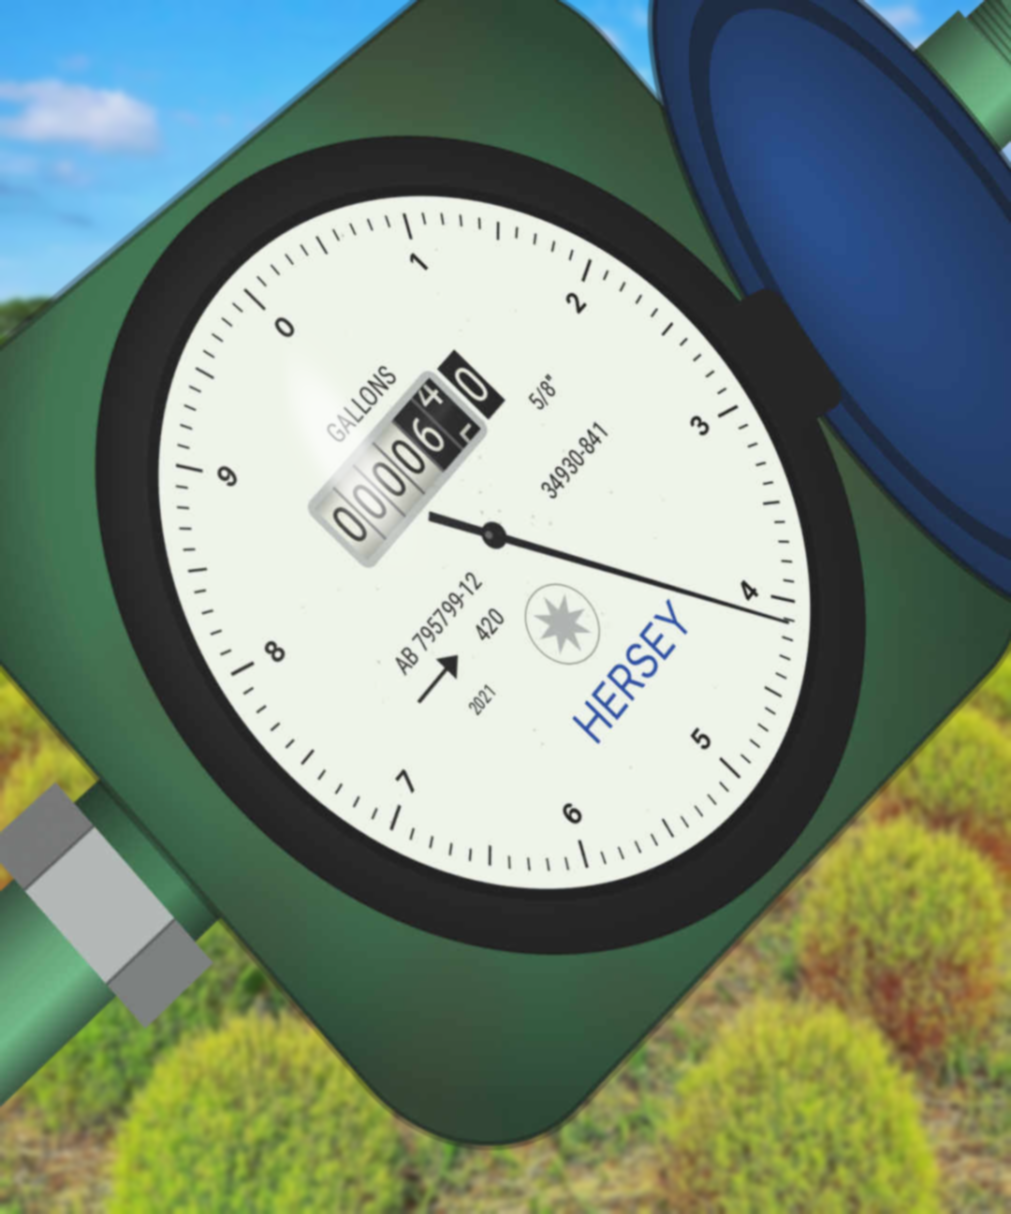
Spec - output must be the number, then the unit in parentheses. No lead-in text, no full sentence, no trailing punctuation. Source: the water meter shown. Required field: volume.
644.1 (gal)
